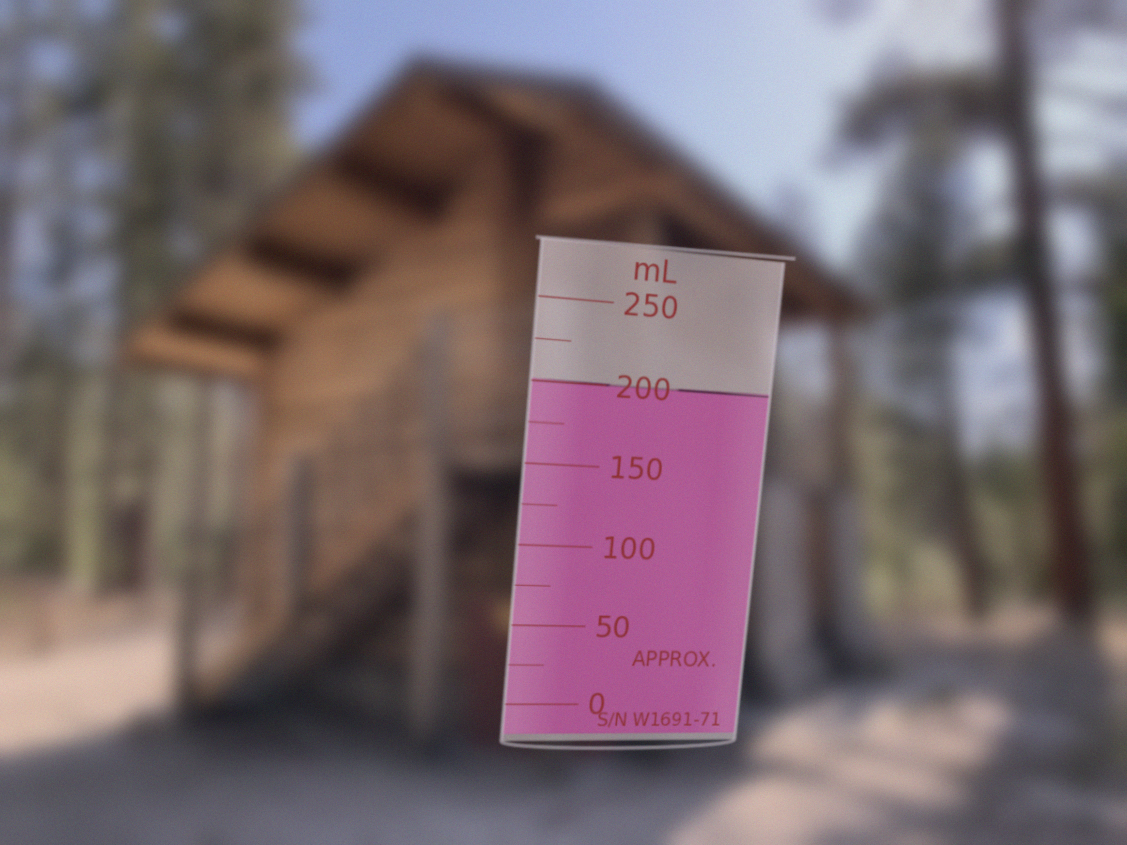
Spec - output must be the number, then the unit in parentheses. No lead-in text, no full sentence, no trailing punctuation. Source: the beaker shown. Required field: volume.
200 (mL)
